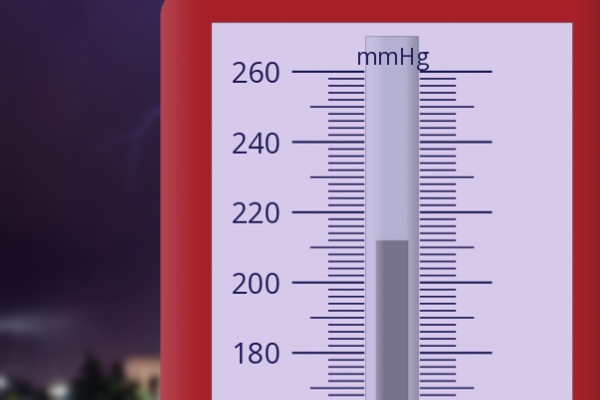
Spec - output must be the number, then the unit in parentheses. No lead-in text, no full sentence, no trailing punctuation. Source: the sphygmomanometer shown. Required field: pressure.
212 (mmHg)
